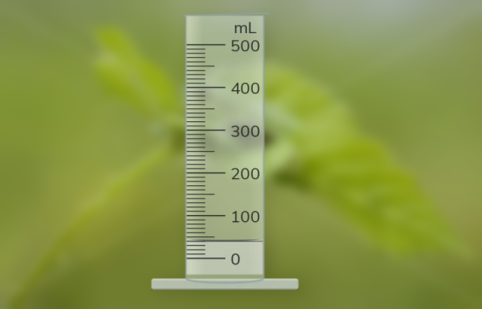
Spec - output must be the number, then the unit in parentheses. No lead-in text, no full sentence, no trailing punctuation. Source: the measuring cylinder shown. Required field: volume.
40 (mL)
